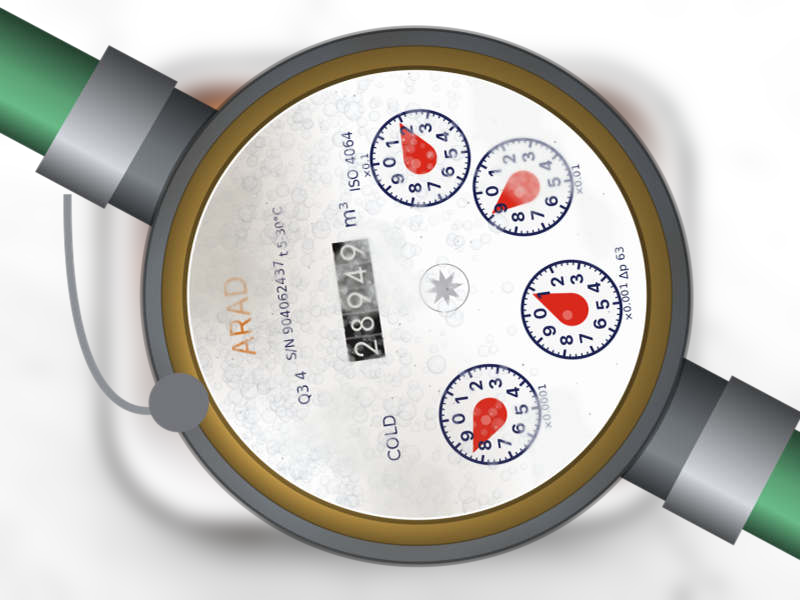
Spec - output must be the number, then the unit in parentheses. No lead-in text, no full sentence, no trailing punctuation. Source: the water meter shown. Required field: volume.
28949.1908 (m³)
